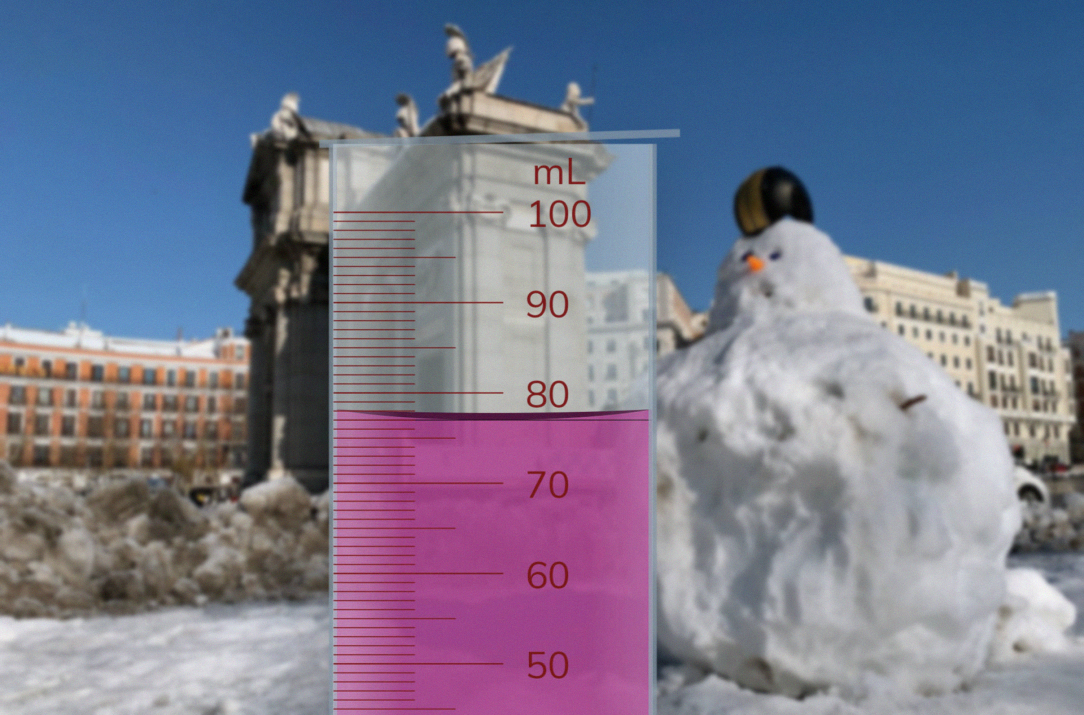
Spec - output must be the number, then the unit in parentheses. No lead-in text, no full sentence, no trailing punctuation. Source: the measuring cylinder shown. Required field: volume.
77 (mL)
